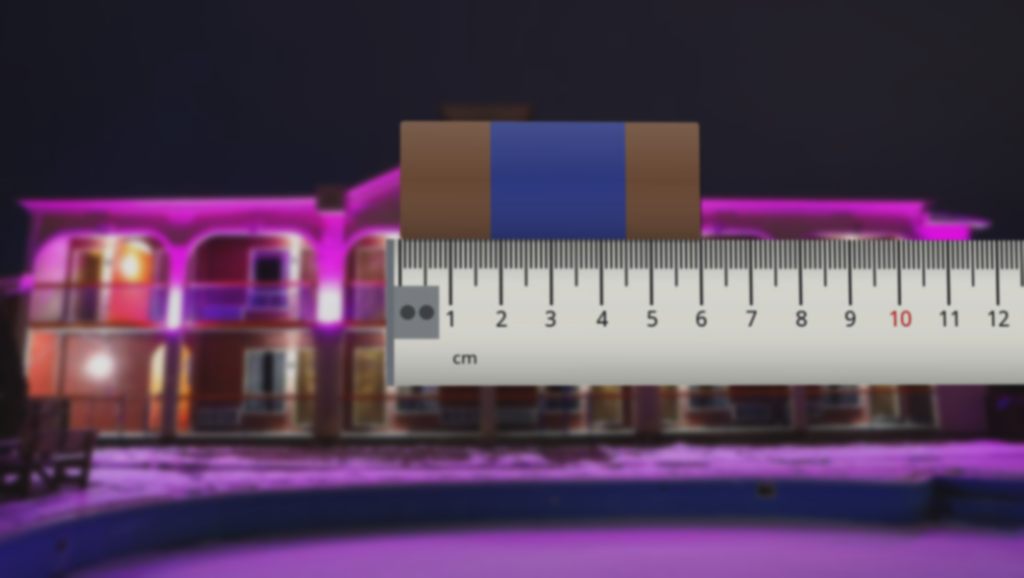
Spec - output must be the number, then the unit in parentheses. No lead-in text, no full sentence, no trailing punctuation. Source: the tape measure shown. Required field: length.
6 (cm)
